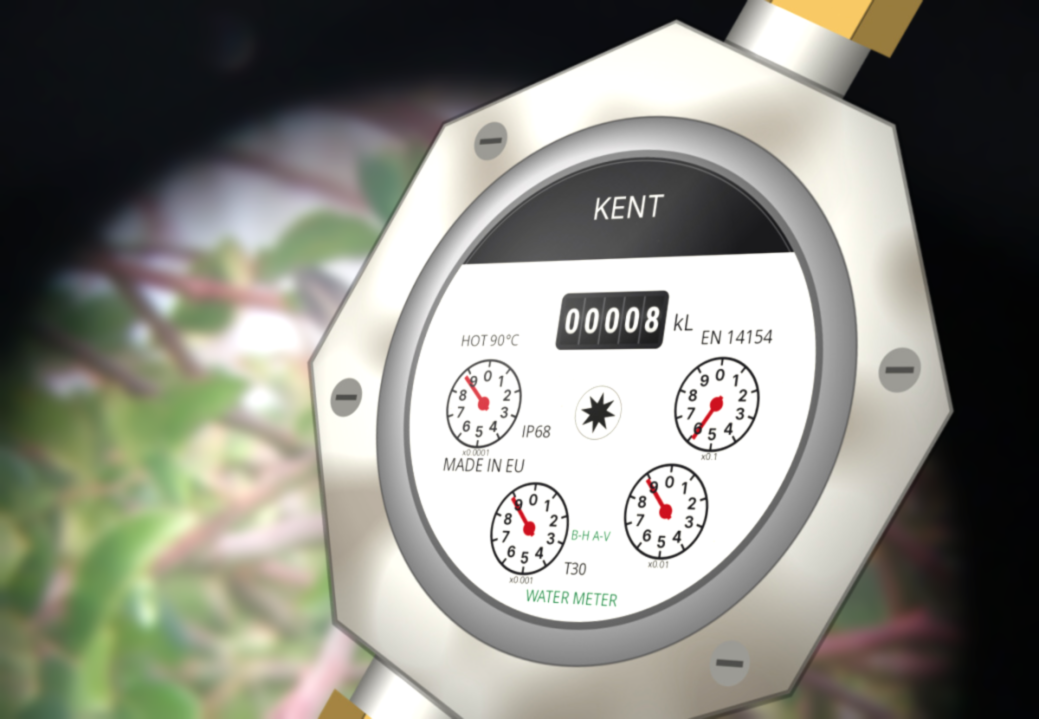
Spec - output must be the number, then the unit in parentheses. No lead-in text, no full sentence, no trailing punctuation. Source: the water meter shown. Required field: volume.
8.5888 (kL)
